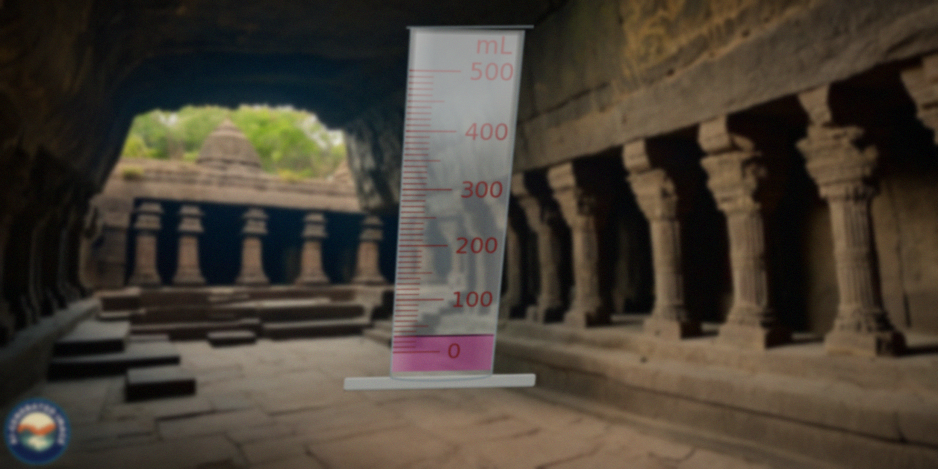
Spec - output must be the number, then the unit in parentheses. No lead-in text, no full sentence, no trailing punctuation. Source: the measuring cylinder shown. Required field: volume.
30 (mL)
